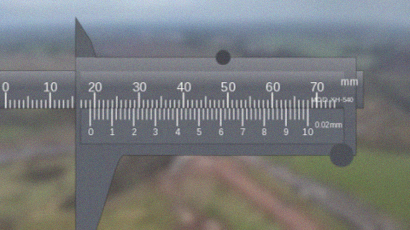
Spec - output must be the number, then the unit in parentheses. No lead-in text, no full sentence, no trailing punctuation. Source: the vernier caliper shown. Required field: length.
19.0 (mm)
